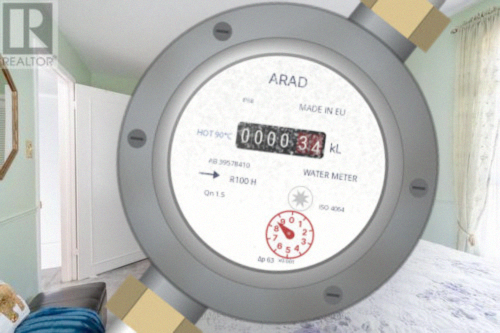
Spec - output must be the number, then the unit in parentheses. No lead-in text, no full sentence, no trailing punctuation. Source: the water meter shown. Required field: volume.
0.338 (kL)
